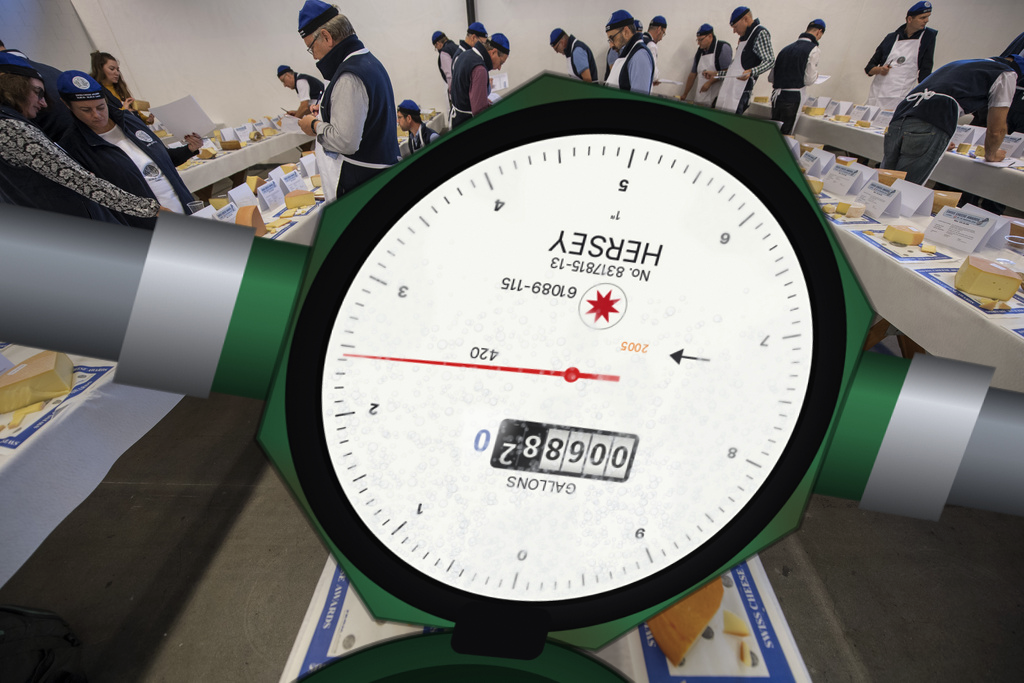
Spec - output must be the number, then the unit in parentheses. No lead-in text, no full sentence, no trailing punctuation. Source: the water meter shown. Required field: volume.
68822.4 (gal)
